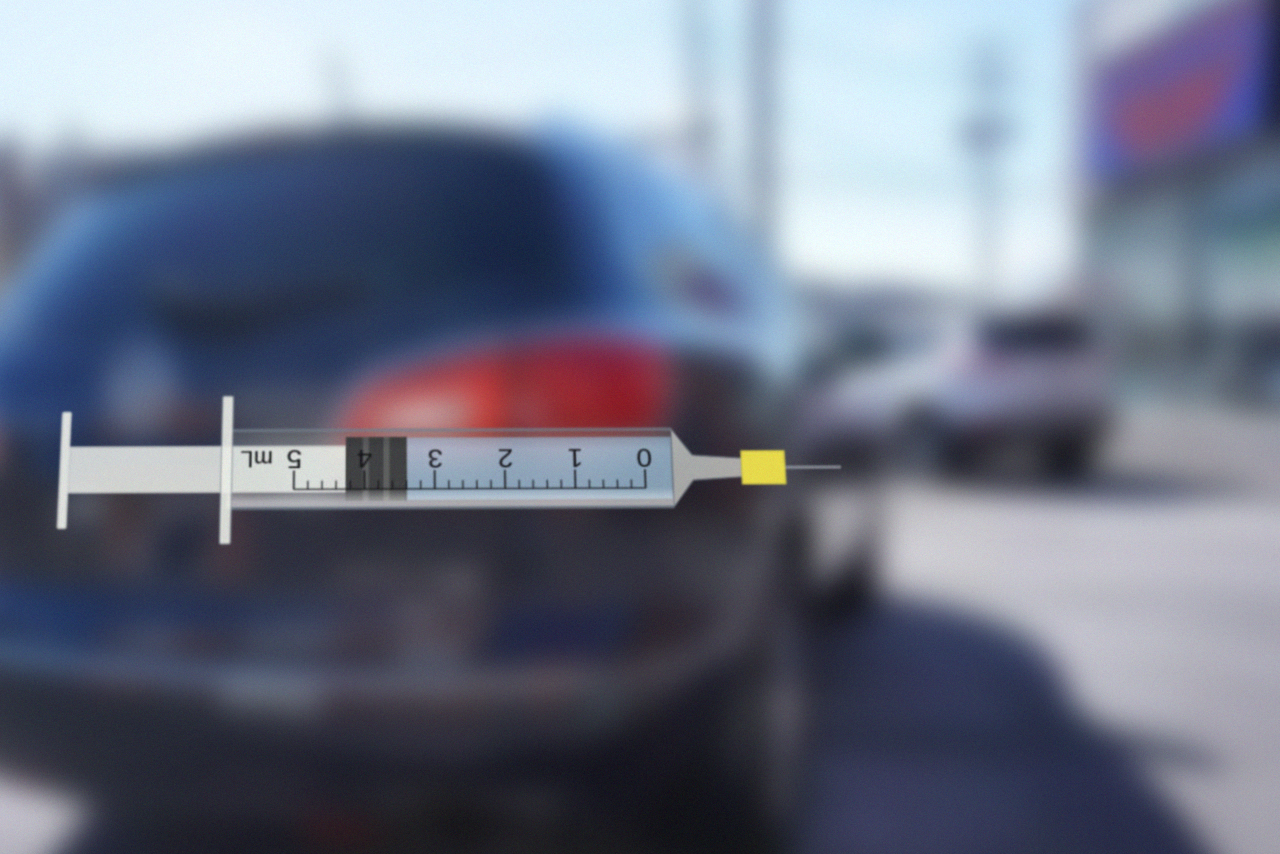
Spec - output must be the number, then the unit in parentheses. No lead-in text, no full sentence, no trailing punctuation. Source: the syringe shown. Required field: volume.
3.4 (mL)
